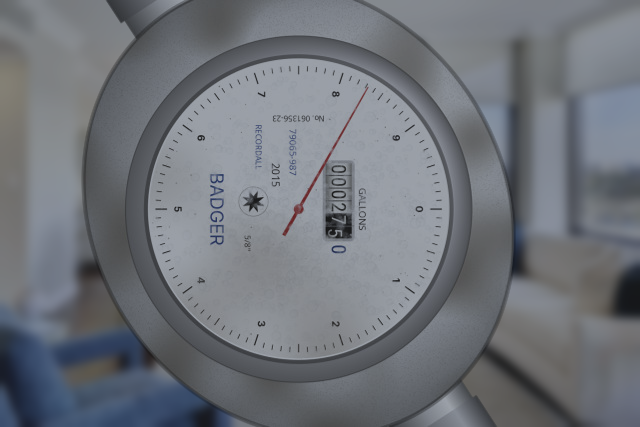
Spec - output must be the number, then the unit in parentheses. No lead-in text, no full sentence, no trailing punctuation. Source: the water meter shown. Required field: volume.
2748.3 (gal)
